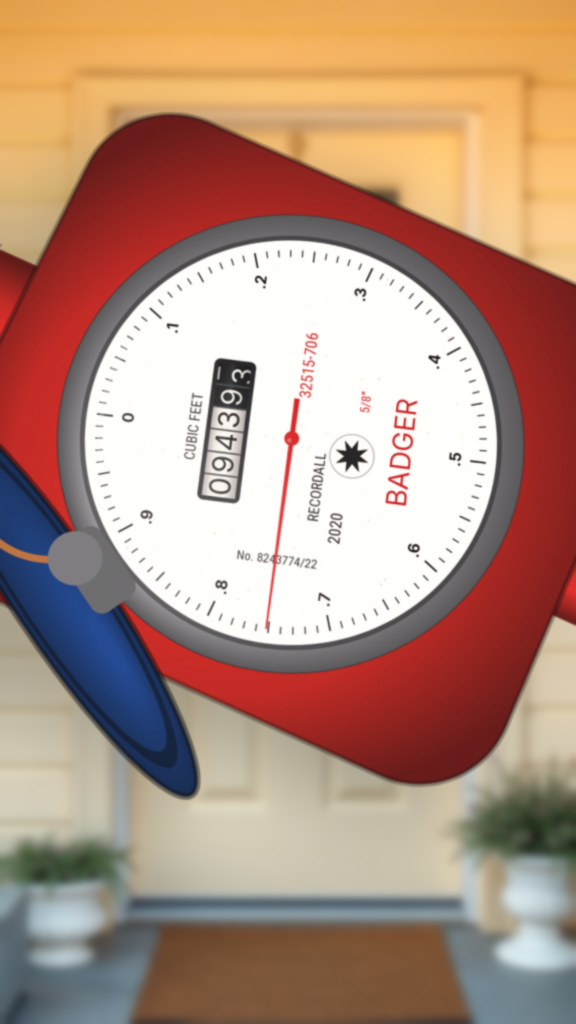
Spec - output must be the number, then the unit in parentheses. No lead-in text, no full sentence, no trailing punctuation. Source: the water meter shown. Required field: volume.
94392.75 (ft³)
